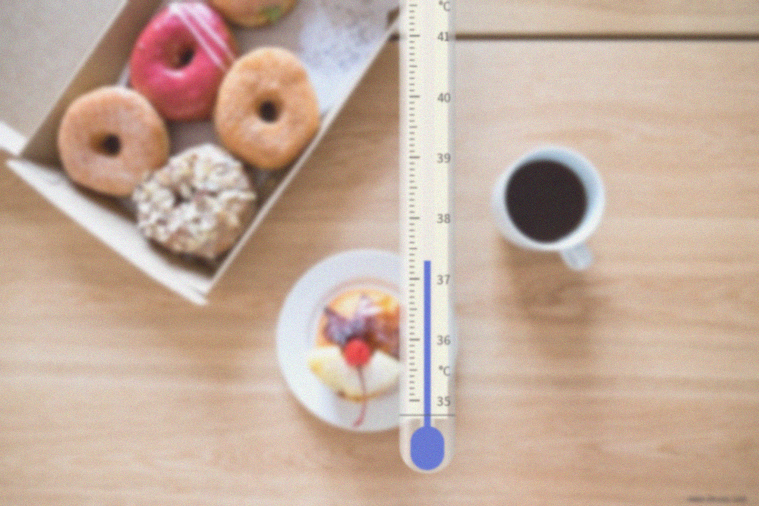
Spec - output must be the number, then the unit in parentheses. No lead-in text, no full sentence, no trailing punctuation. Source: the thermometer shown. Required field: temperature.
37.3 (°C)
